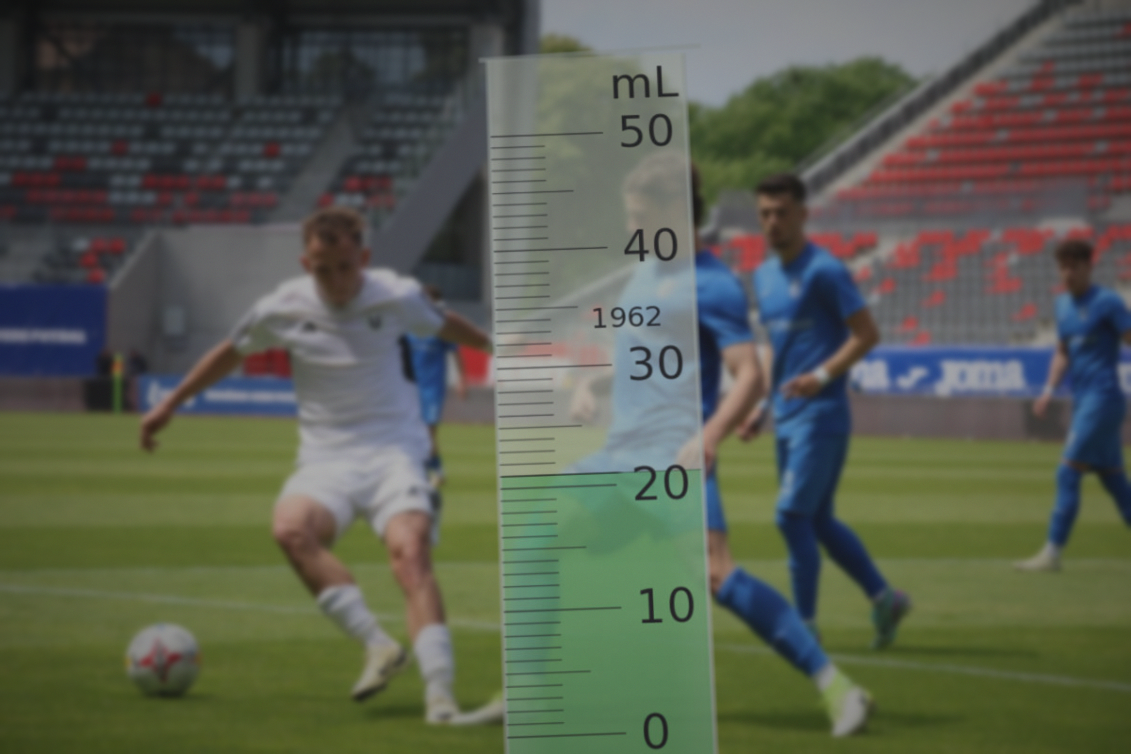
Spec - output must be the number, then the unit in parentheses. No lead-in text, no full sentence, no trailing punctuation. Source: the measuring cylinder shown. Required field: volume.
21 (mL)
